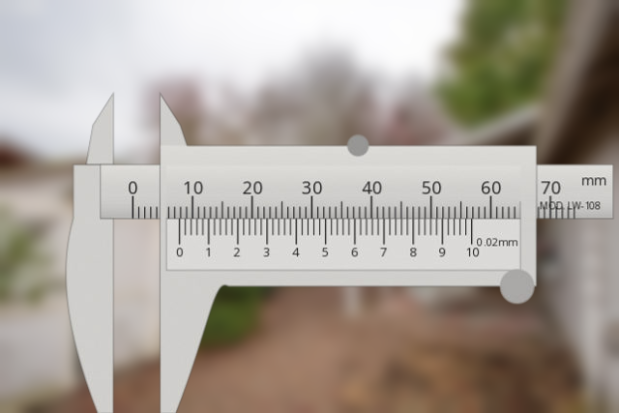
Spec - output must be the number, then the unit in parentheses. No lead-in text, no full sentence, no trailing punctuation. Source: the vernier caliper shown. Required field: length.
7.8 (mm)
